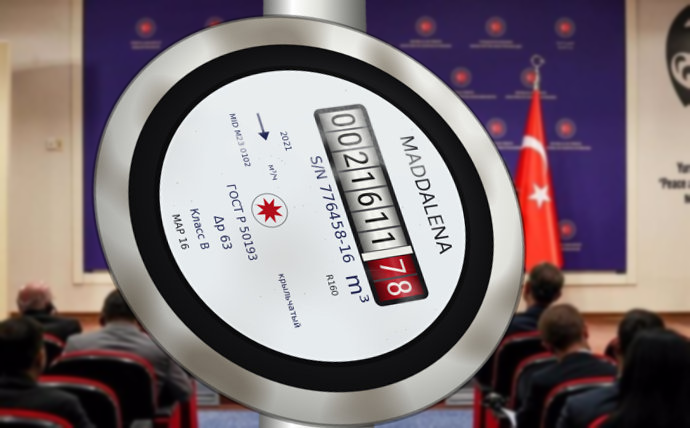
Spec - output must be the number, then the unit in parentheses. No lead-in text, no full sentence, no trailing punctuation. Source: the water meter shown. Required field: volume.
21611.78 (m³)
